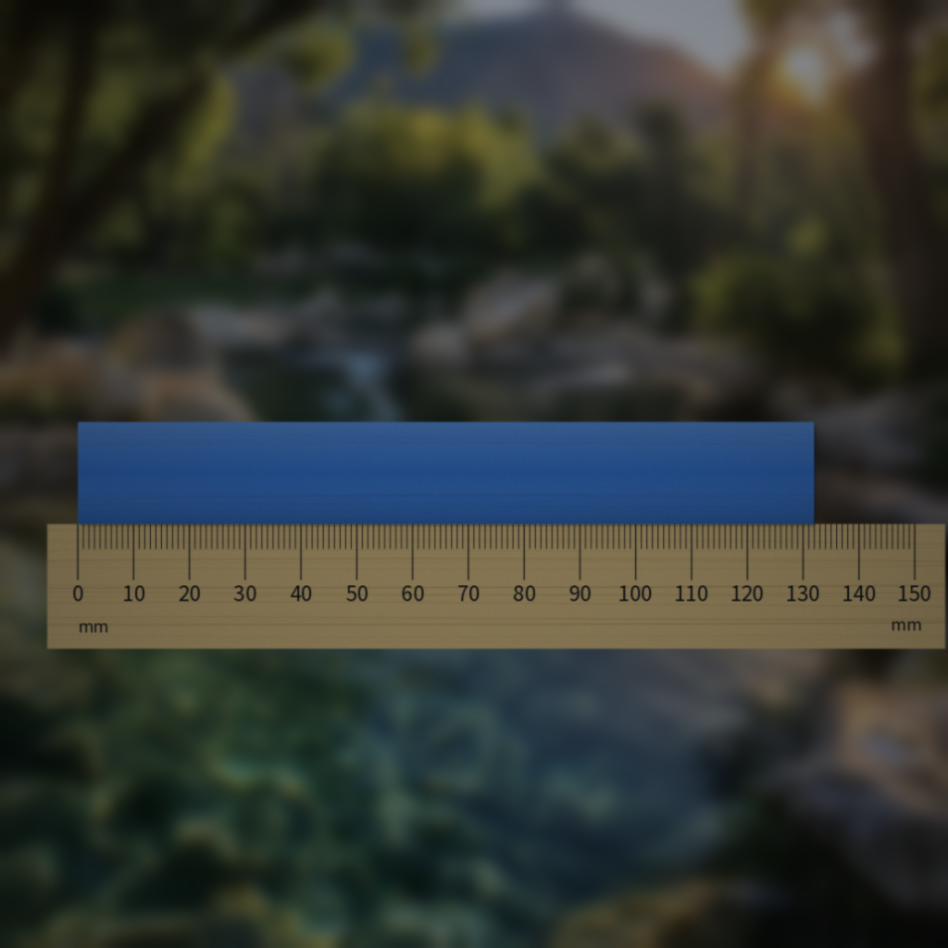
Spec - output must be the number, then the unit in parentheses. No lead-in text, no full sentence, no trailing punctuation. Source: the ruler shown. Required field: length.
132 (mm)
